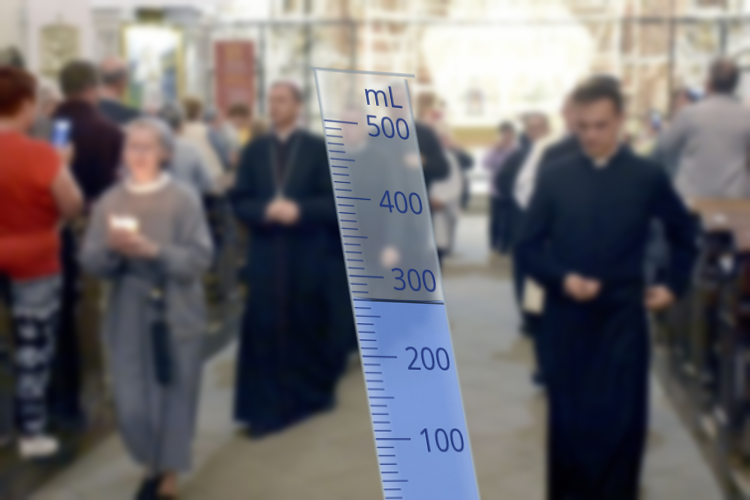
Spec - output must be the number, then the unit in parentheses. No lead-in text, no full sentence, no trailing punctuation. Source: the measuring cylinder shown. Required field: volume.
270 (mL)
